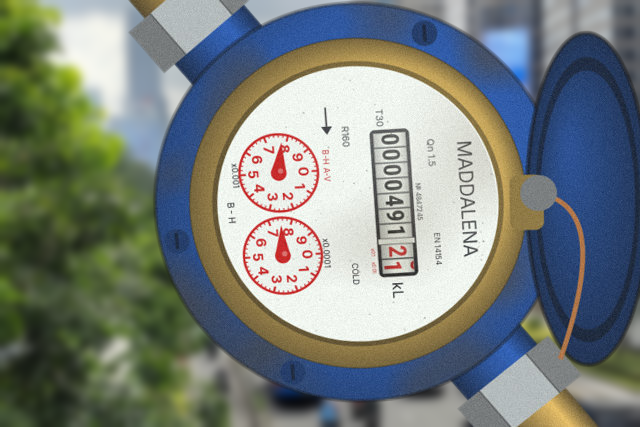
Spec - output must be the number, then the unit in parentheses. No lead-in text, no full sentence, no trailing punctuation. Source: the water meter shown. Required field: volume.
491.2077 (kL)
